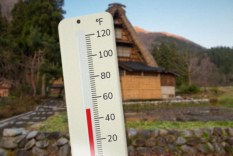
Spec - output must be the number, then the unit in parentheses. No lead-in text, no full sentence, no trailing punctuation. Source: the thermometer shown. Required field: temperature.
50 (°F)
